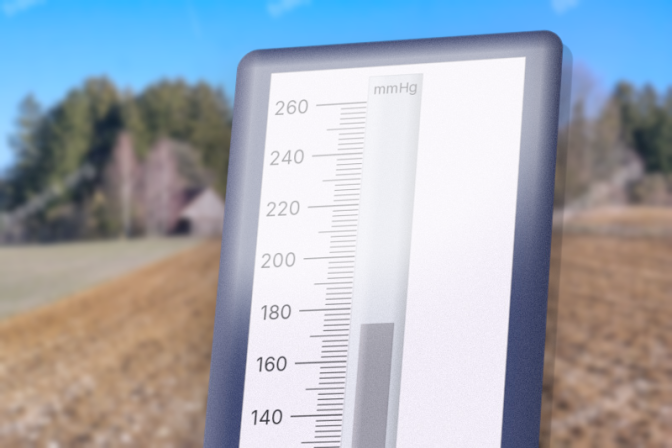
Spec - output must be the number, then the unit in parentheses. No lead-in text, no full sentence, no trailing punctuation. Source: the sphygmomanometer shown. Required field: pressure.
174 (mmHg)
